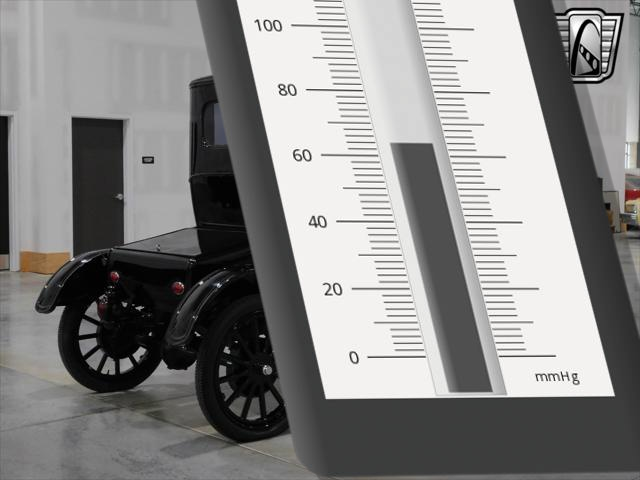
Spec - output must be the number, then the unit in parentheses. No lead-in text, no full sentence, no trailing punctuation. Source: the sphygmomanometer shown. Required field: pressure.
64 (mmHg)
